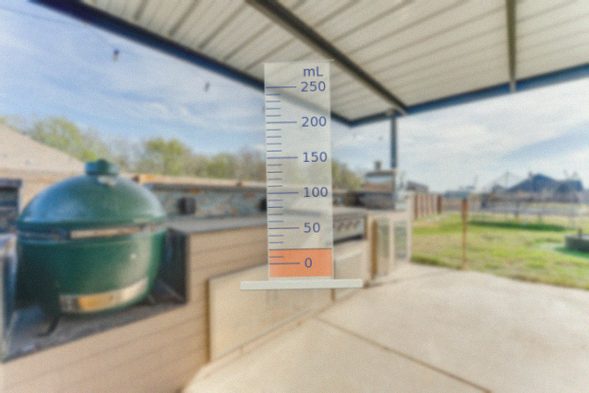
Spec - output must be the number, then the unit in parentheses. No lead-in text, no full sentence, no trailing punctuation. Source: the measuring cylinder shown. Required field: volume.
20 (mL)
